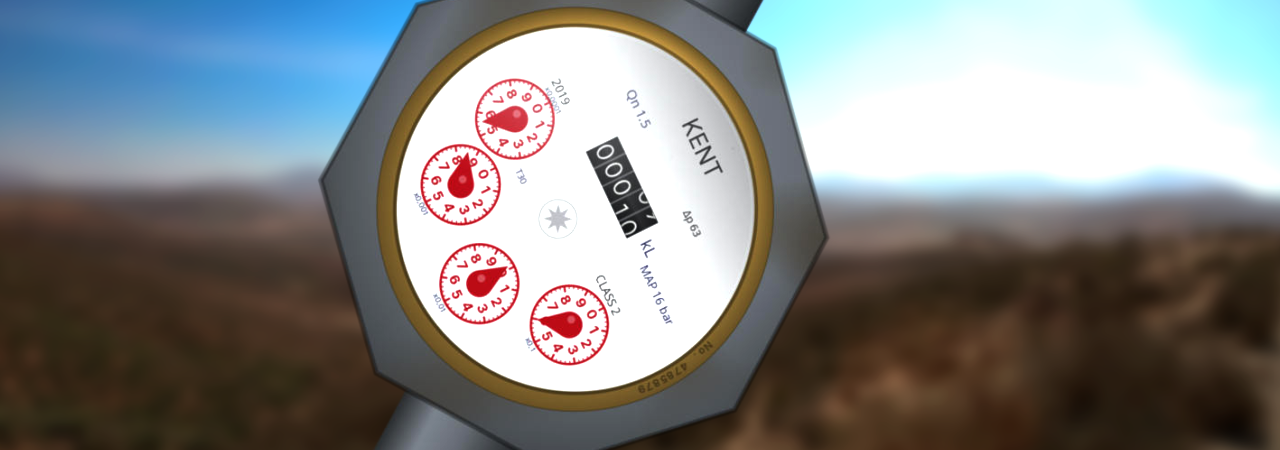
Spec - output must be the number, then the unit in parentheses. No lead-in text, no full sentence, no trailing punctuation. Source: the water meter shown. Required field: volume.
9.5985 (kL)
